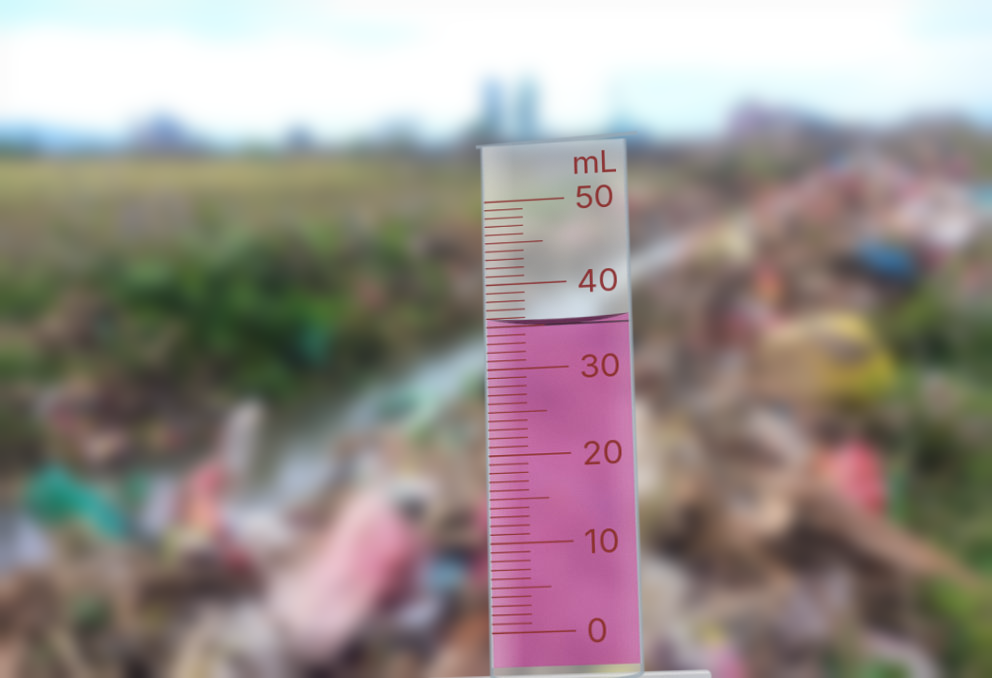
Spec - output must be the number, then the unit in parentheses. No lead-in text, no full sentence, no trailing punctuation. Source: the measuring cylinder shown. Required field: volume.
35 (mL)
